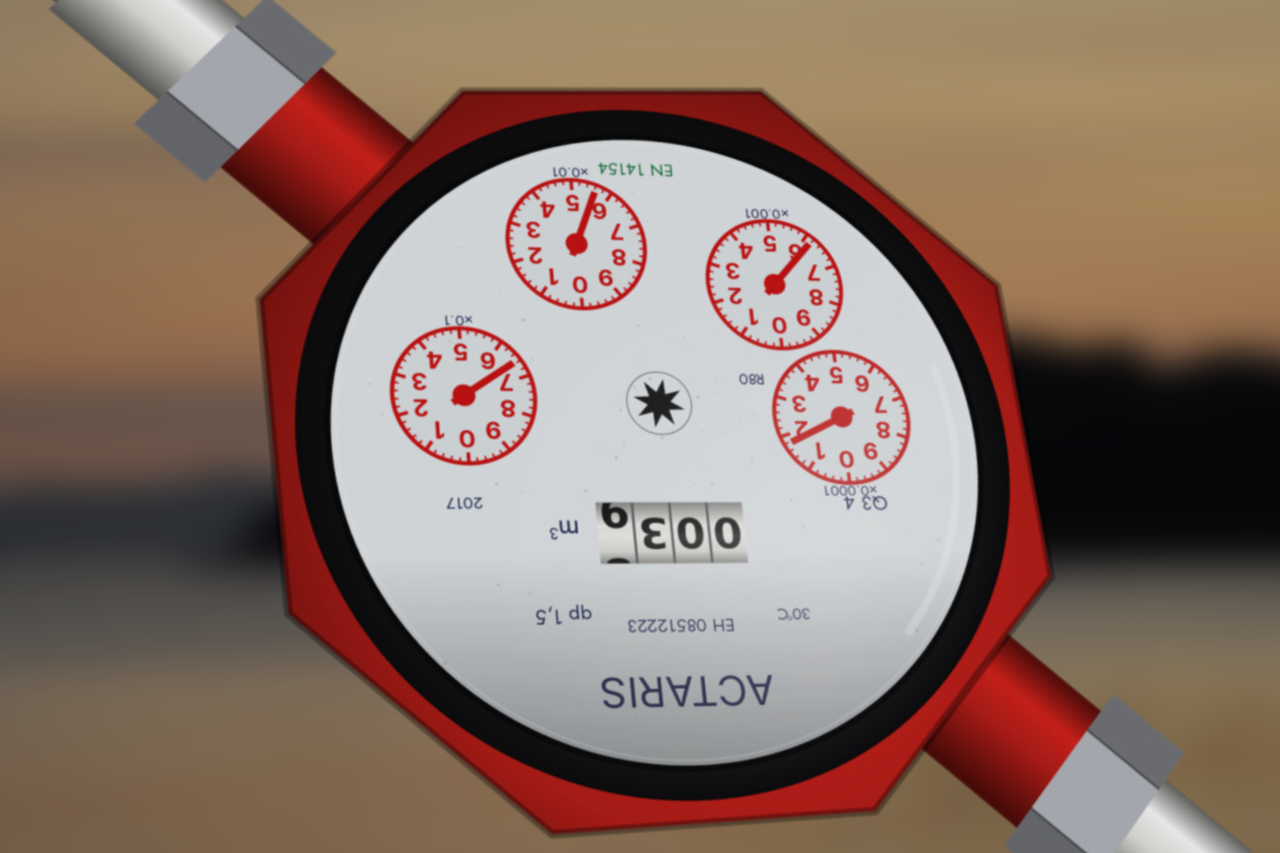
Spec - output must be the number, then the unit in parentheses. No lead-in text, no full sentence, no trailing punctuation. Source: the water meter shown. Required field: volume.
38.6561 (m³)
